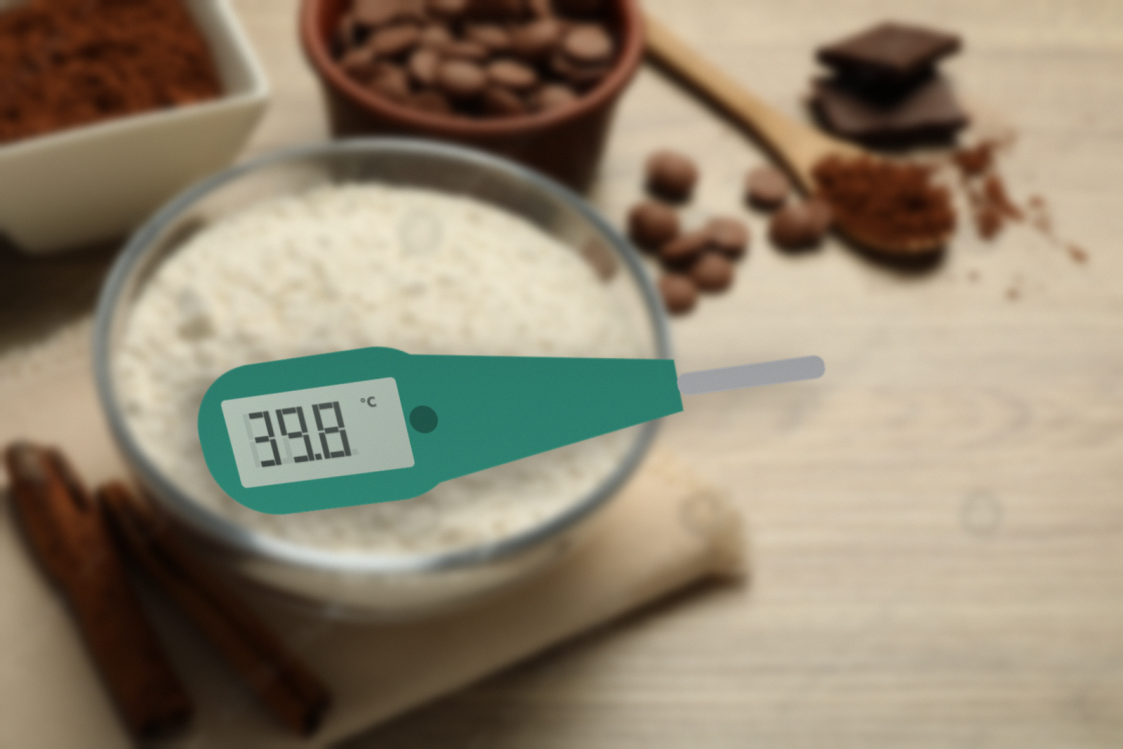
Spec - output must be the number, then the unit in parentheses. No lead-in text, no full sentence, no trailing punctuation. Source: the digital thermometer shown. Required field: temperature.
39.8 (°C)
